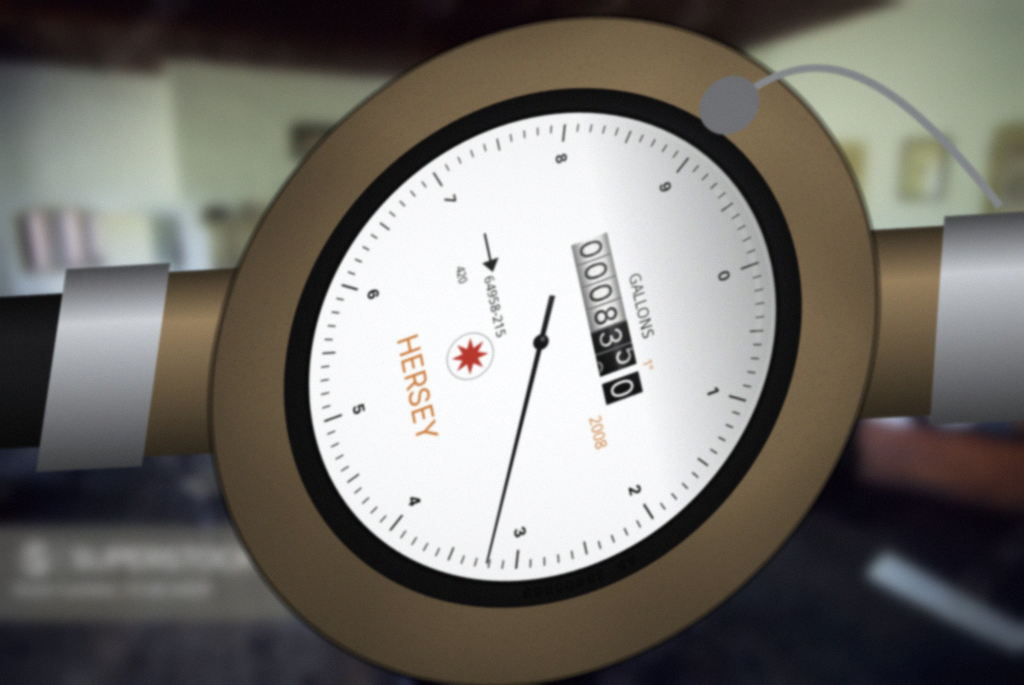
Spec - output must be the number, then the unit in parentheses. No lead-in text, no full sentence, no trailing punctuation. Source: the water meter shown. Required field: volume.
8353.2 (gal)
